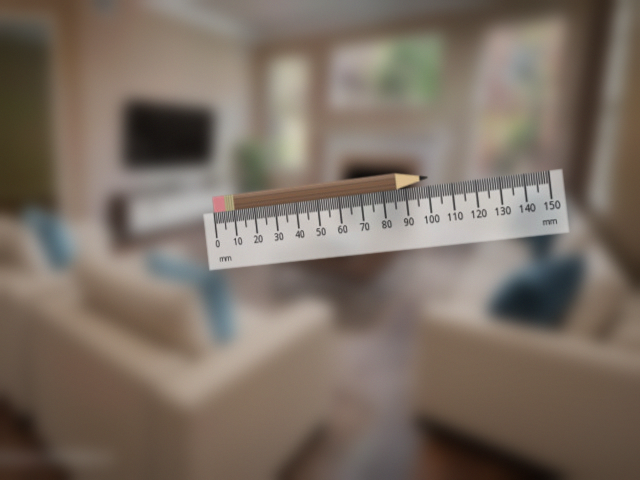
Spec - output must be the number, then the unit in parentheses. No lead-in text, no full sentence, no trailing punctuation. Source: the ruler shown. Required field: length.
100 (mm)
